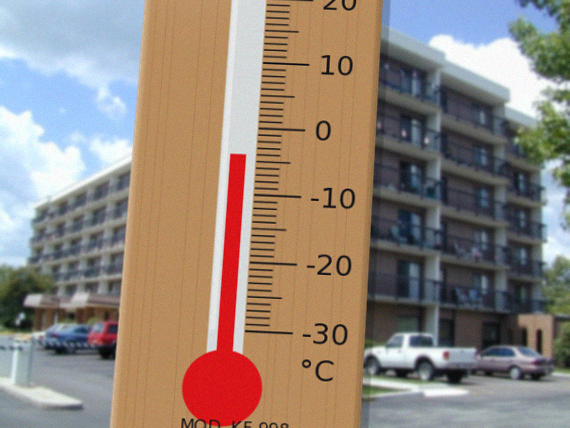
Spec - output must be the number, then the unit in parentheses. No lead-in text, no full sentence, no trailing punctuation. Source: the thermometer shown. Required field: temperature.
-4 (°C)
